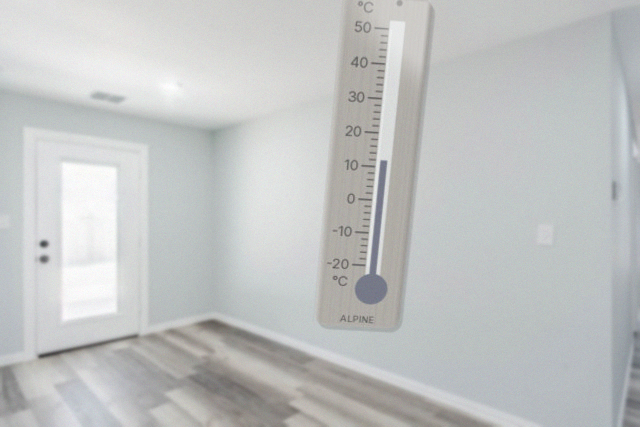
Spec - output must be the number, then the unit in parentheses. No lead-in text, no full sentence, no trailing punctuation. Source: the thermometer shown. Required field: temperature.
12 (°C)
